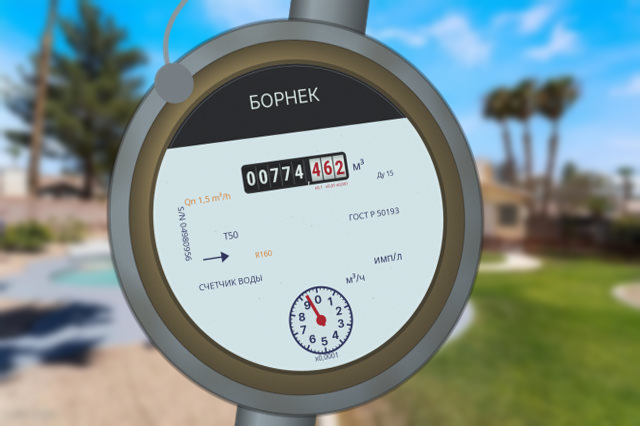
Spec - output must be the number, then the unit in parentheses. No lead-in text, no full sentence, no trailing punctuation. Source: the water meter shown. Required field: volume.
774.4619 (m³)
